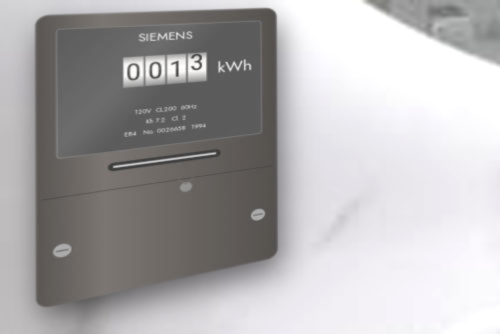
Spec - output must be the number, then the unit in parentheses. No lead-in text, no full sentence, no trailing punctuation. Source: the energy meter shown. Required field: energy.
13 (kWh)
